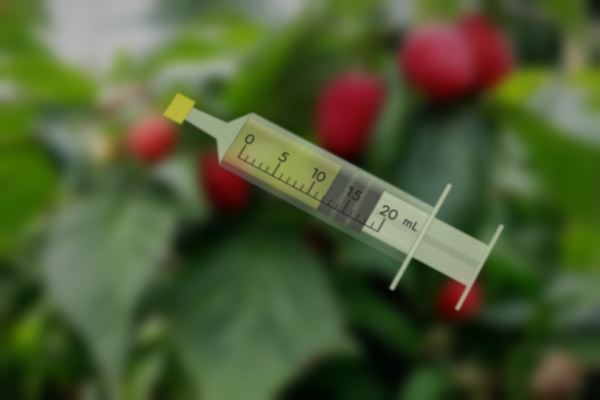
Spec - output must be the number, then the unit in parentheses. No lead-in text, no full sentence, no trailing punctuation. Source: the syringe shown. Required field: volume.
12 (mL)
